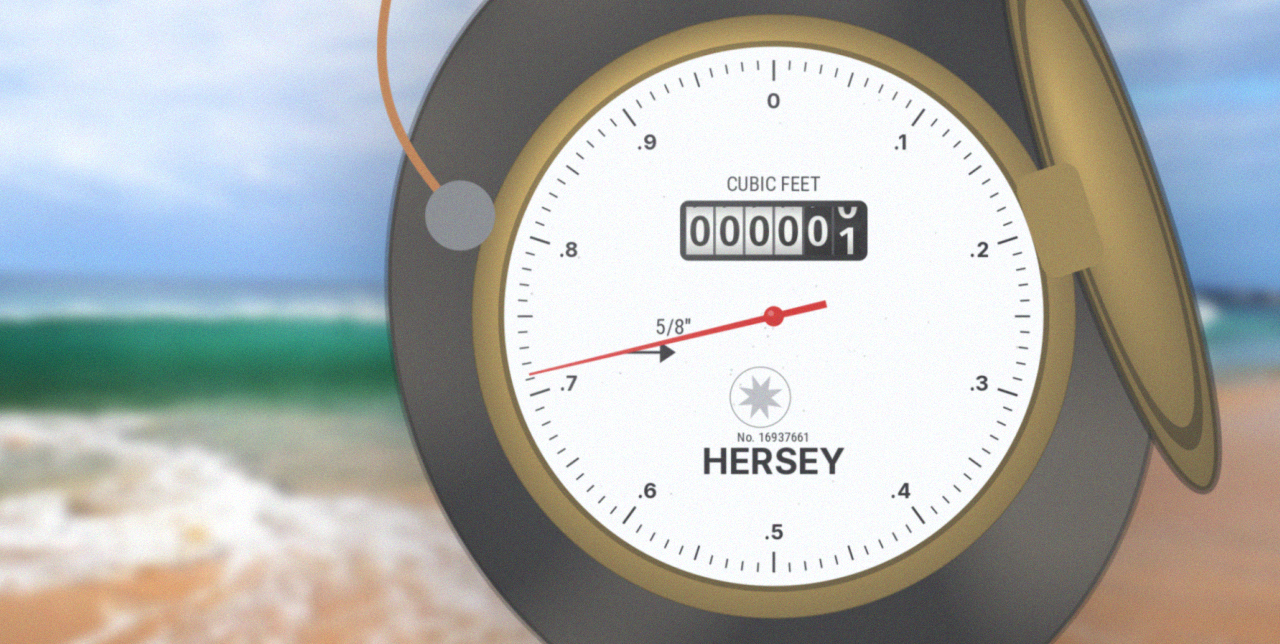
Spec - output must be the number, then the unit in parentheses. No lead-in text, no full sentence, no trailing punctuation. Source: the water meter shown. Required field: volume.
0.71 (ft³)
